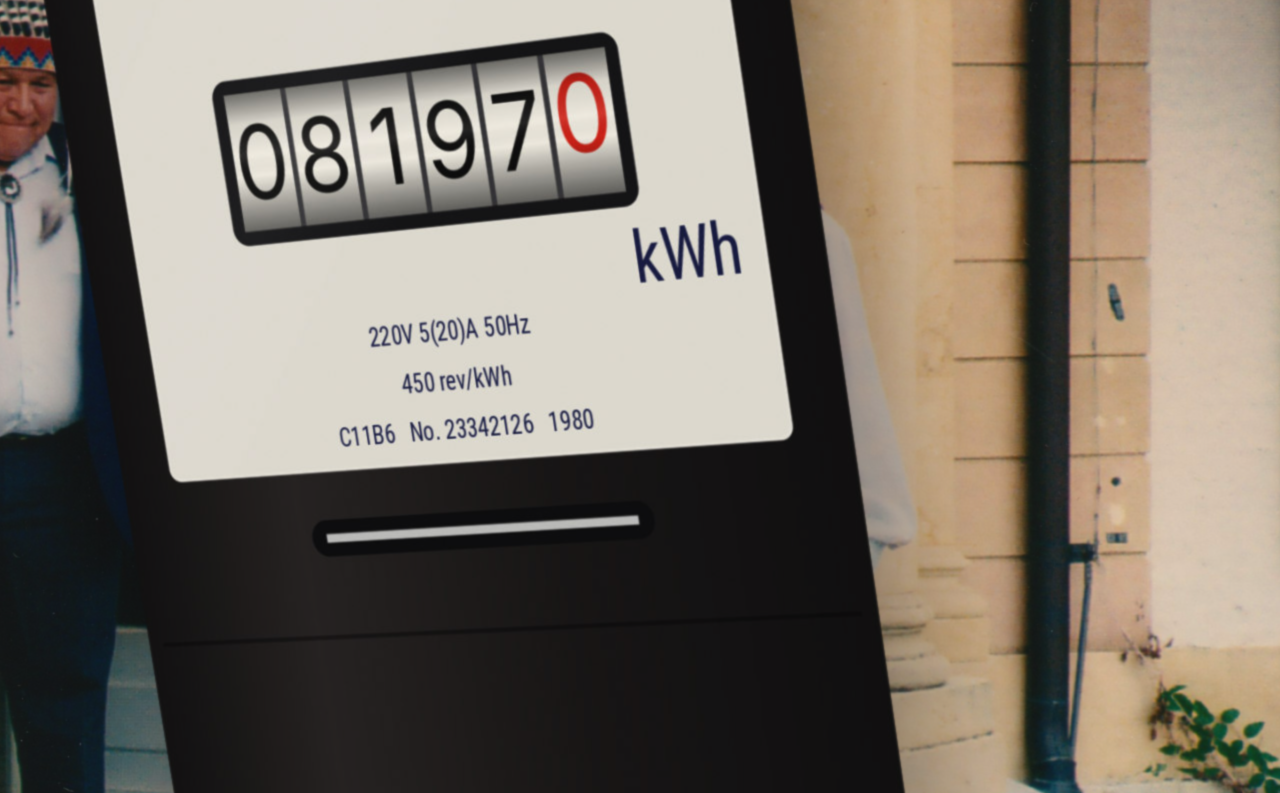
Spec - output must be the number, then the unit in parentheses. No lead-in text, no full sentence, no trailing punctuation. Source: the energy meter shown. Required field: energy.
8197.0 (kWh)
